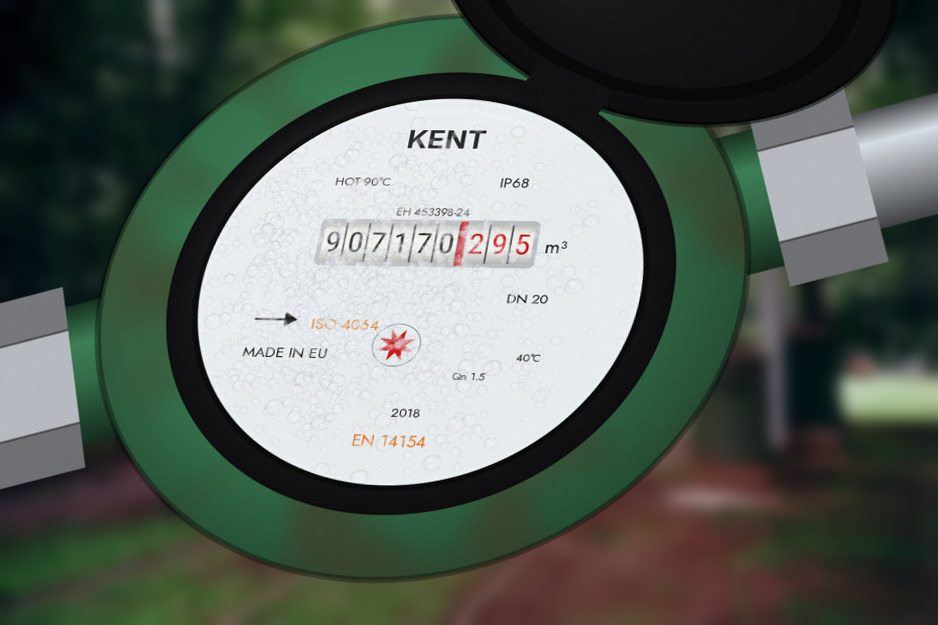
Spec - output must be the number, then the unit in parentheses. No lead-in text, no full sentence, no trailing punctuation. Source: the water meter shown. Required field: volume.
907170.295 (m³)
